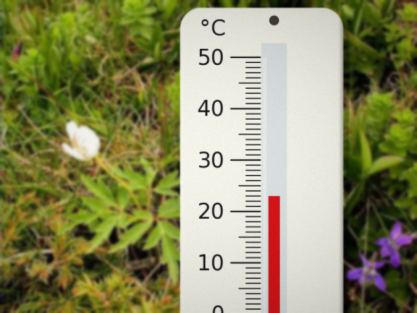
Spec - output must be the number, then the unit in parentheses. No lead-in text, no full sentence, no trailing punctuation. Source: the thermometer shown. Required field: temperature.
23 (°C)
